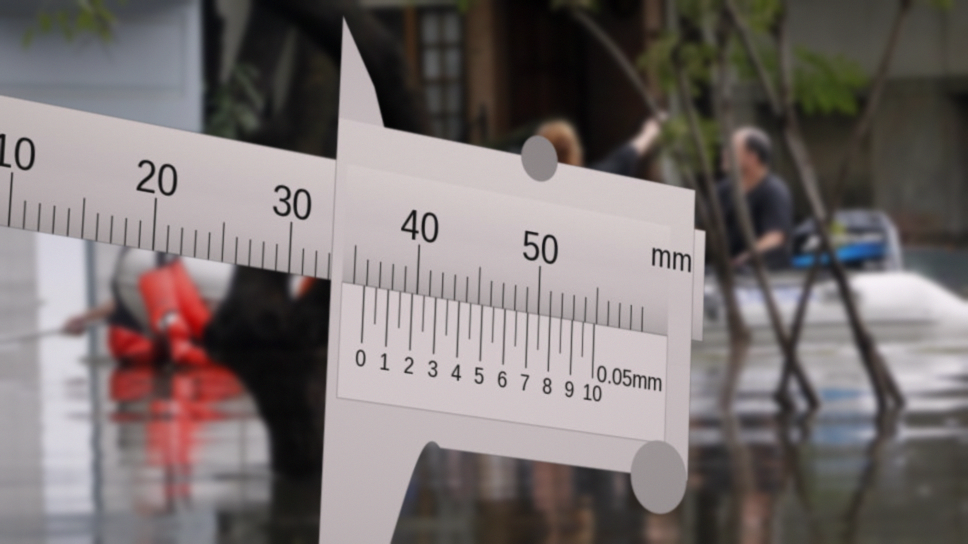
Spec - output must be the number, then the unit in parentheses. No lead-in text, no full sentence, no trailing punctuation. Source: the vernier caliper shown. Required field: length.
35.8 (mm)
